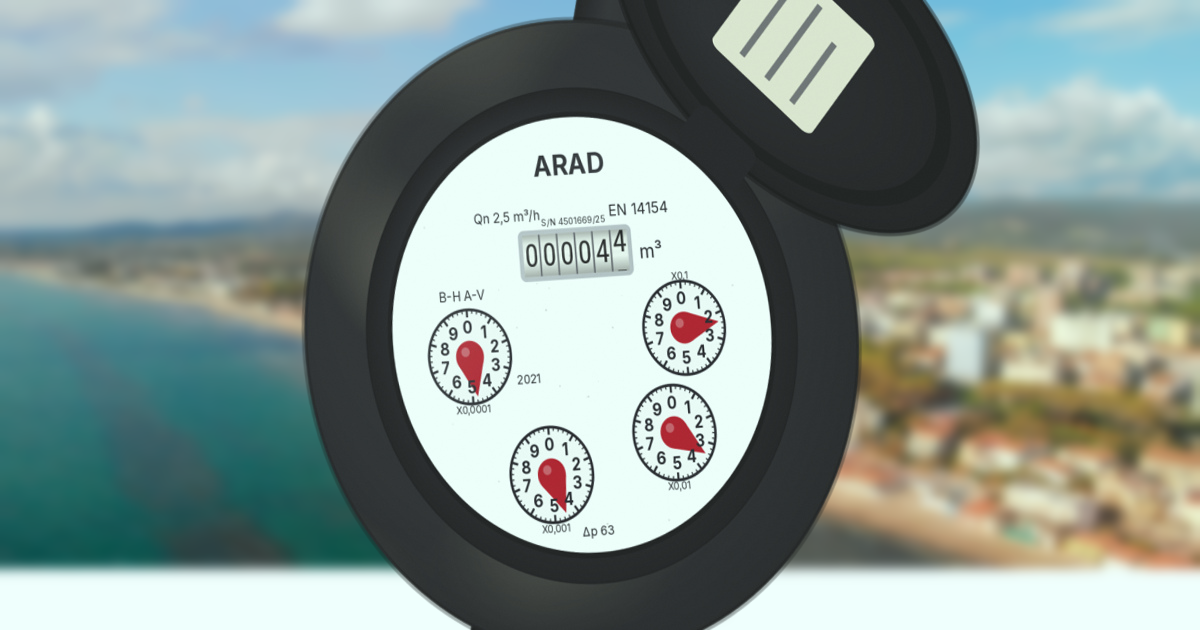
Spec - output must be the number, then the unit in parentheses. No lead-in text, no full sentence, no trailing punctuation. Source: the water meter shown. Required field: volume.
44.2344 (m³)
